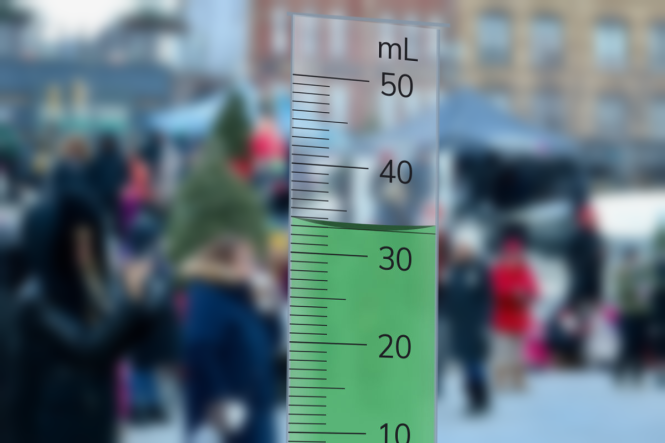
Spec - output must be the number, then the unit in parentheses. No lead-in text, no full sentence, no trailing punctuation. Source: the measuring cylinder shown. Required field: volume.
33 (mL)
